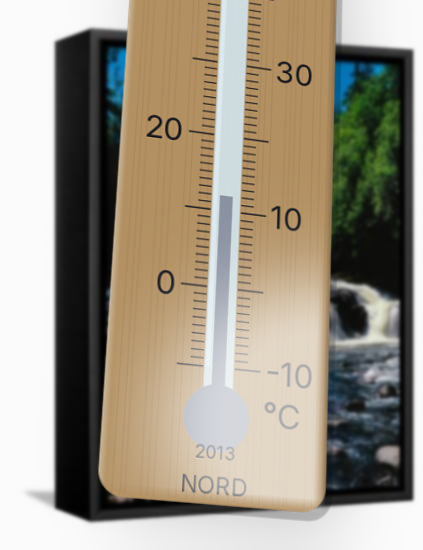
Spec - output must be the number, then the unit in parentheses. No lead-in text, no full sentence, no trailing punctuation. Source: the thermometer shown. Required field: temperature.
12 (°C)
